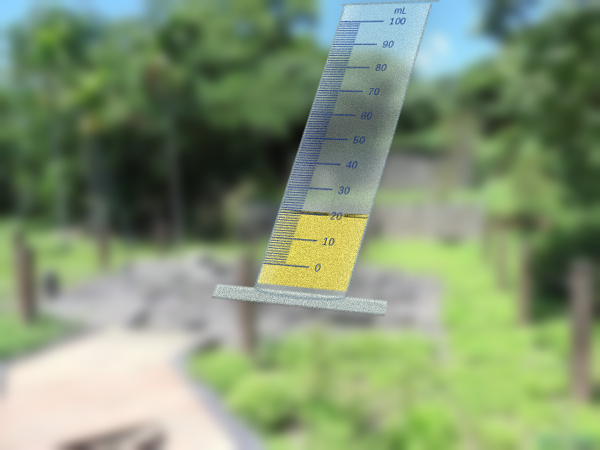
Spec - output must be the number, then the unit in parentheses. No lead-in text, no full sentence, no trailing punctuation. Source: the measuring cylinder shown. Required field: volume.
20 (mL)
